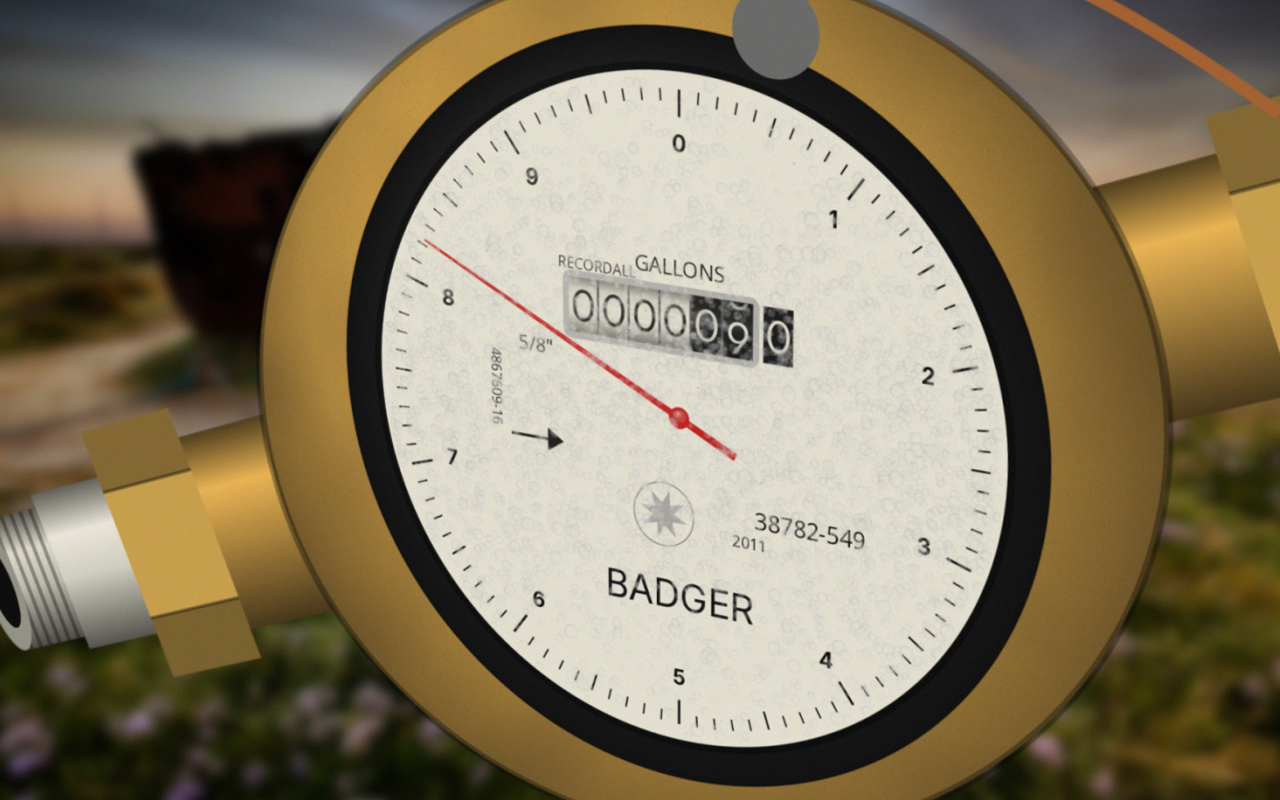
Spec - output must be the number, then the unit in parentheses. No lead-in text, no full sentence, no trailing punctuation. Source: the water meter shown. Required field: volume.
88.2 (gal)
